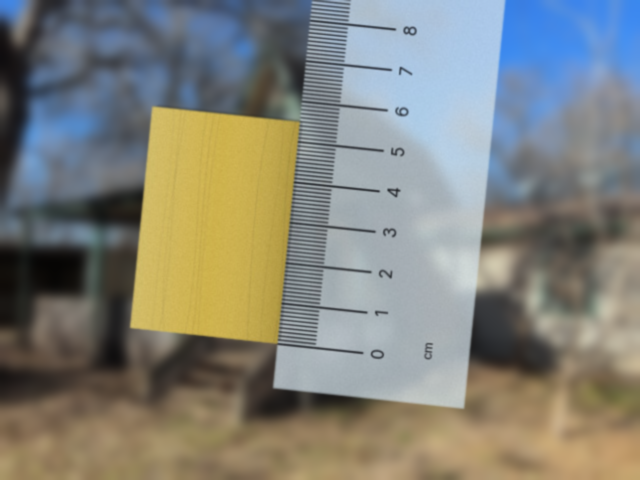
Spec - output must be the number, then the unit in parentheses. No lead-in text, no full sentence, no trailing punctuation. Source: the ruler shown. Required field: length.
5.5 (cm)
